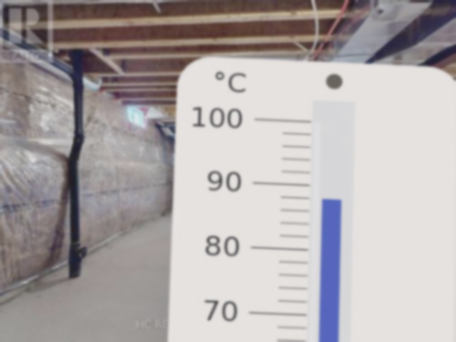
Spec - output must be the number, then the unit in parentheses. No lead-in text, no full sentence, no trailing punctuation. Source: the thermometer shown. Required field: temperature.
88 (°C)
